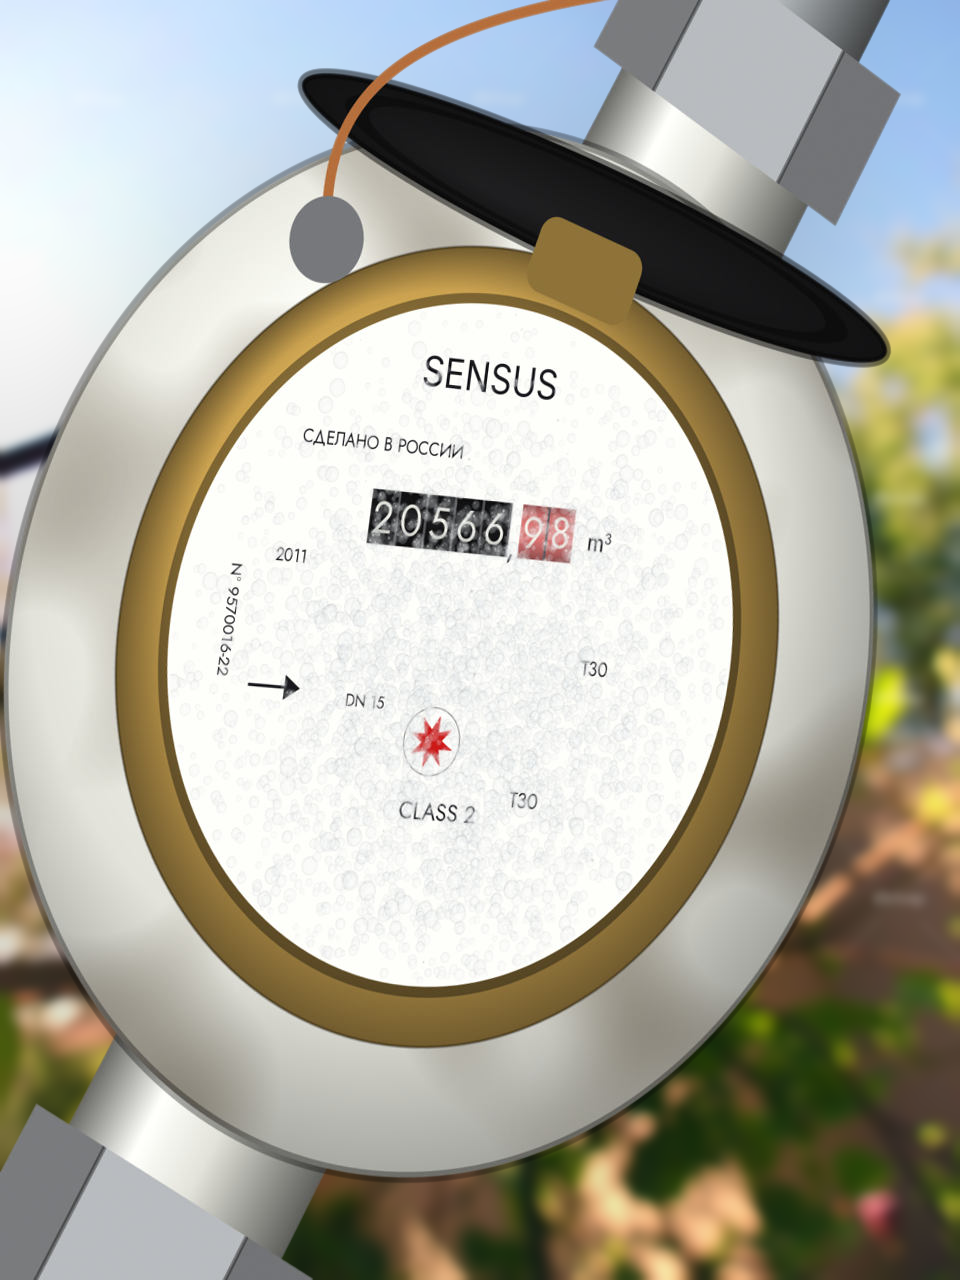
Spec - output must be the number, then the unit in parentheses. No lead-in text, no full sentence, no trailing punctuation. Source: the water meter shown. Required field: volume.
20566.98 (m³)
